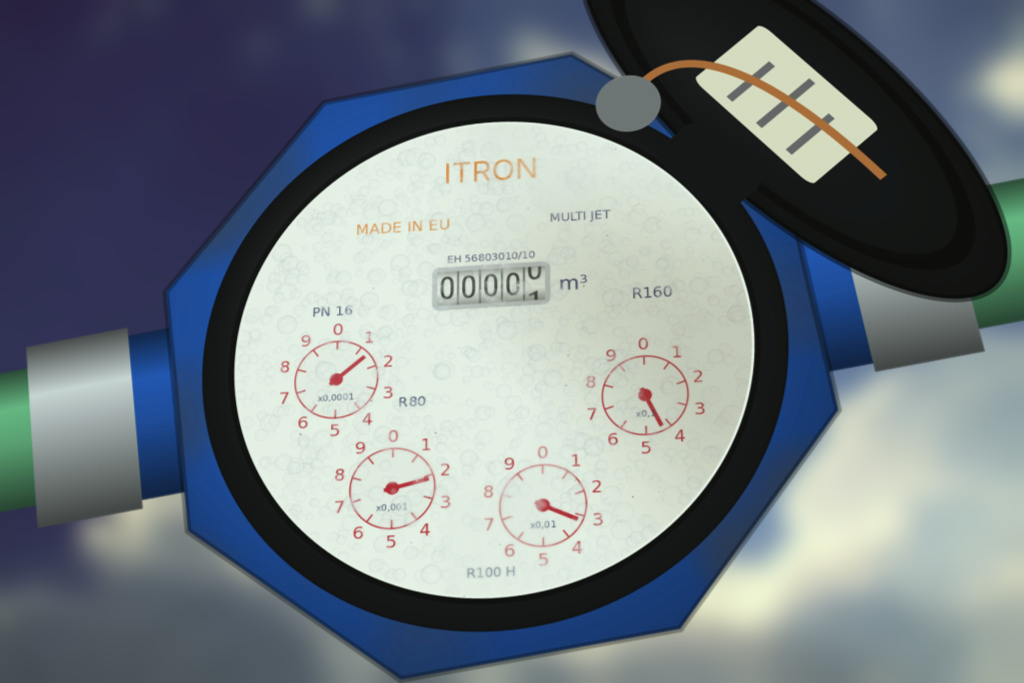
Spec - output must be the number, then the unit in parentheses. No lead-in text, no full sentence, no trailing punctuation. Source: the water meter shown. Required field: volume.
0.4321 (m³)
